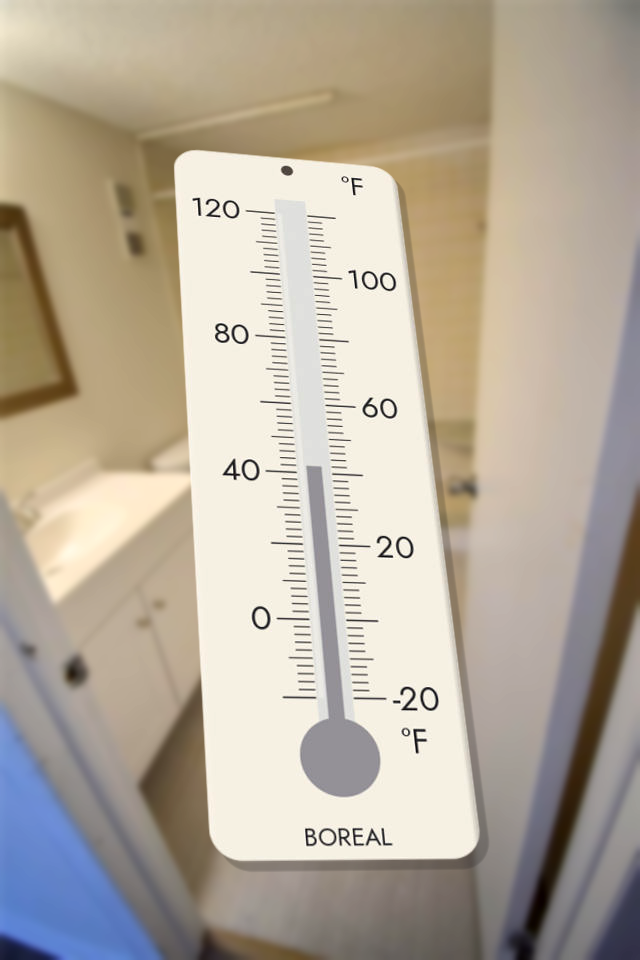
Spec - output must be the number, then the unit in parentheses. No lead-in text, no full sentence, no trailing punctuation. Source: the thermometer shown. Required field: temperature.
42 (°F)
